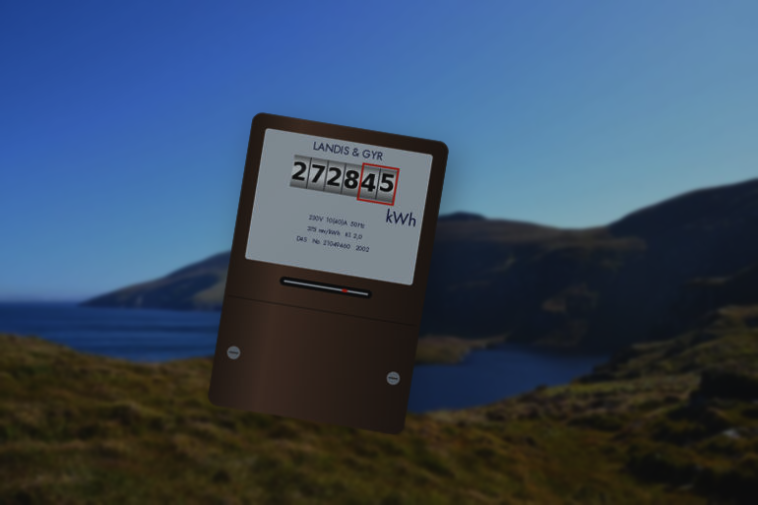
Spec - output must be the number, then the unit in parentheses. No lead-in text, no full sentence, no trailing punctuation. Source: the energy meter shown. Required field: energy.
2728.45 (kWh)
